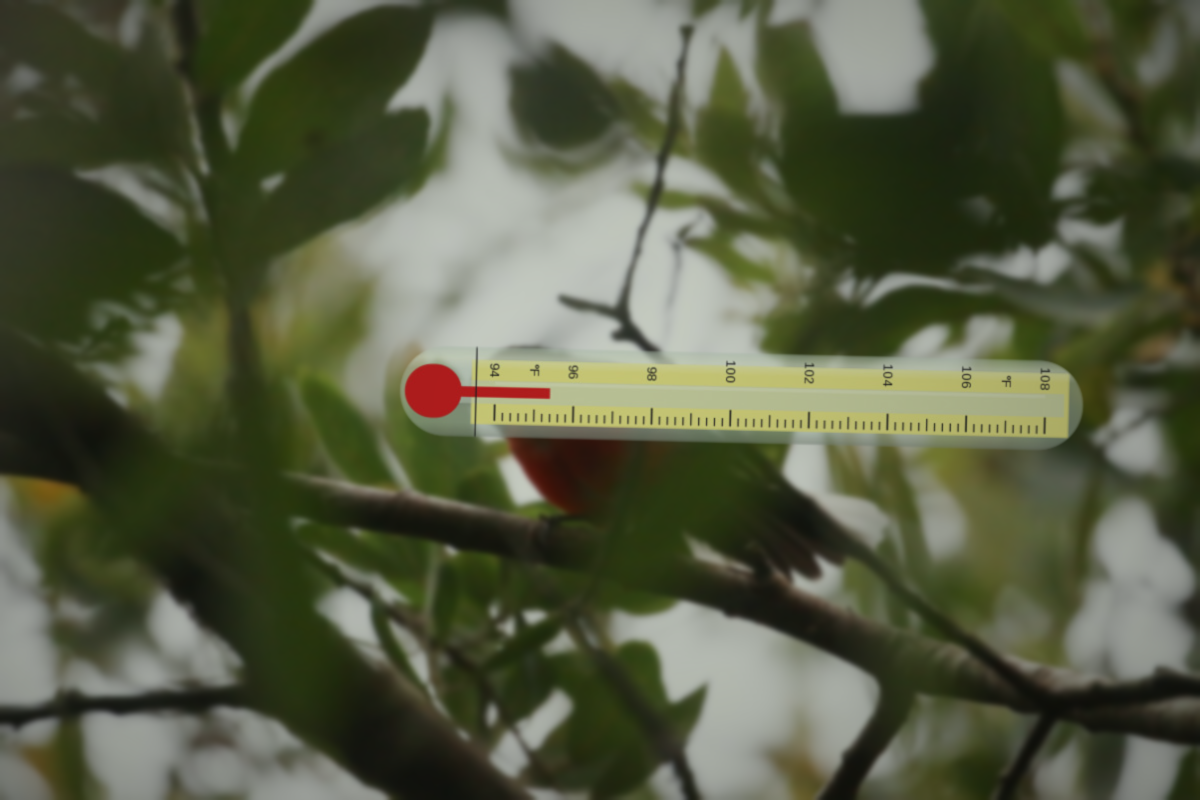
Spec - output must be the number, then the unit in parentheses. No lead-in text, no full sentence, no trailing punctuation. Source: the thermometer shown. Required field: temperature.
95.4 (°F)
